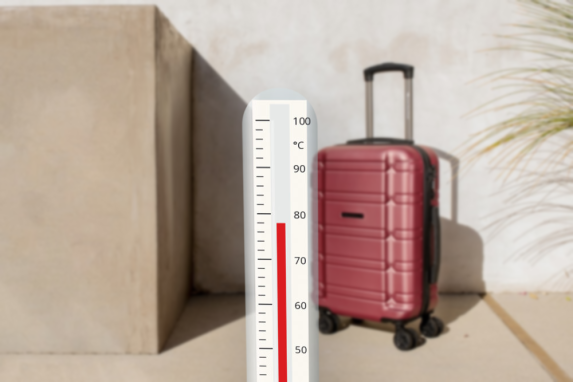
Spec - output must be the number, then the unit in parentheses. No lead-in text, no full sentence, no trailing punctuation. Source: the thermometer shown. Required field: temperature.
78 (°C)
